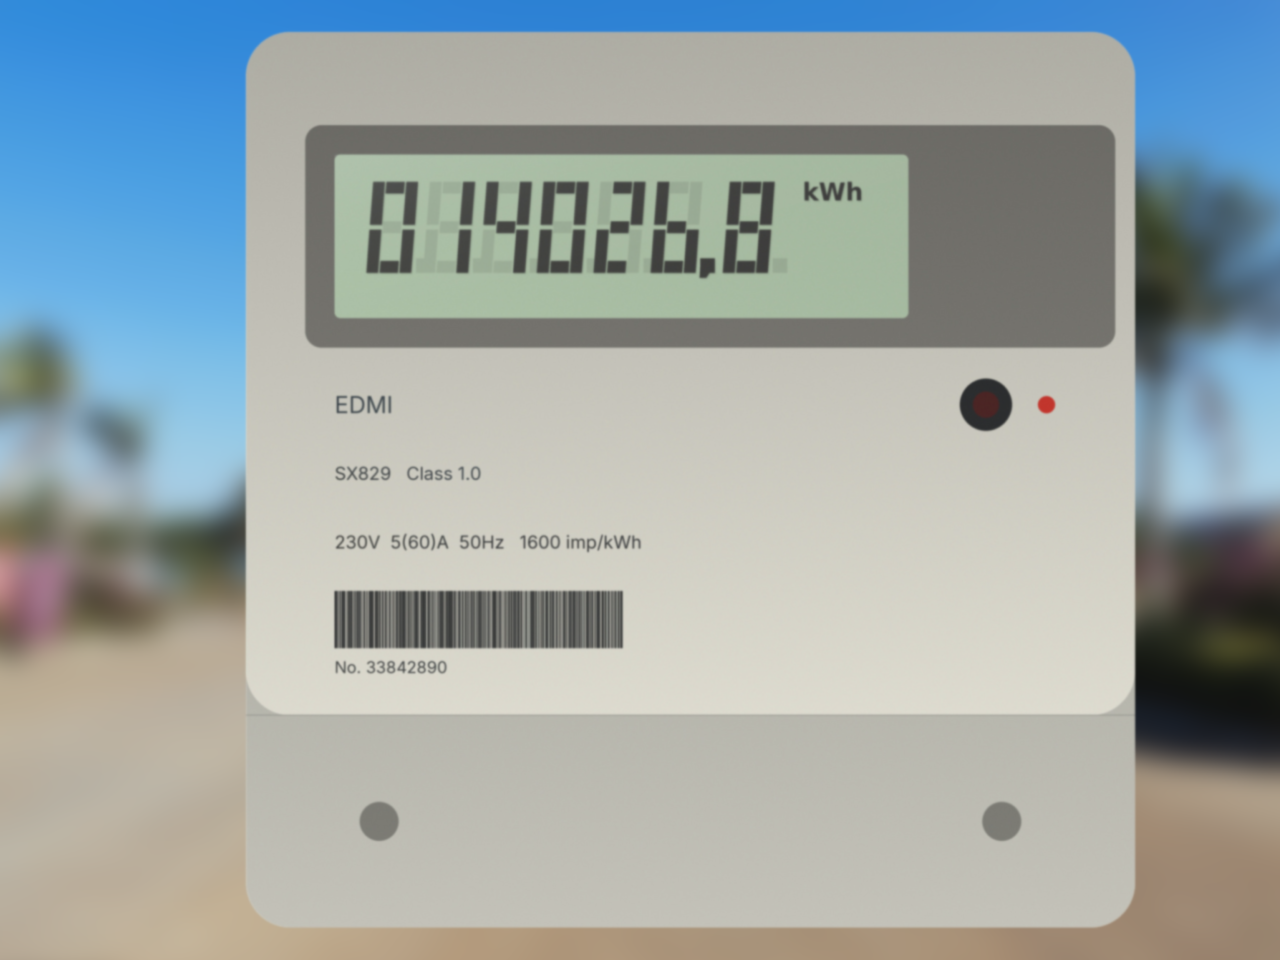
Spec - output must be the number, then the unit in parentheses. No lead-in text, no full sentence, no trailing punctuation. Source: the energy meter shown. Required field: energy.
14026.8 (kWh)
